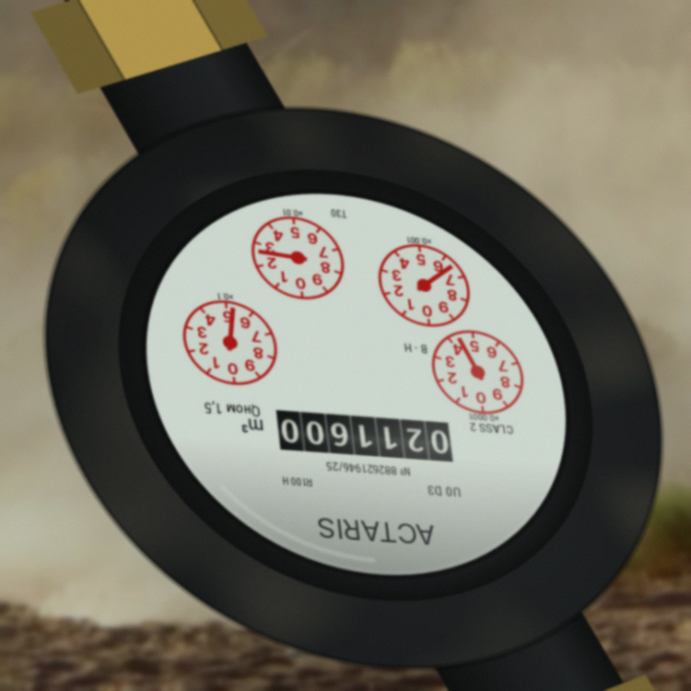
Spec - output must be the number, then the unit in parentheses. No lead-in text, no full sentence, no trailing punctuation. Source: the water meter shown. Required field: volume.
211600.5264 (m³)
